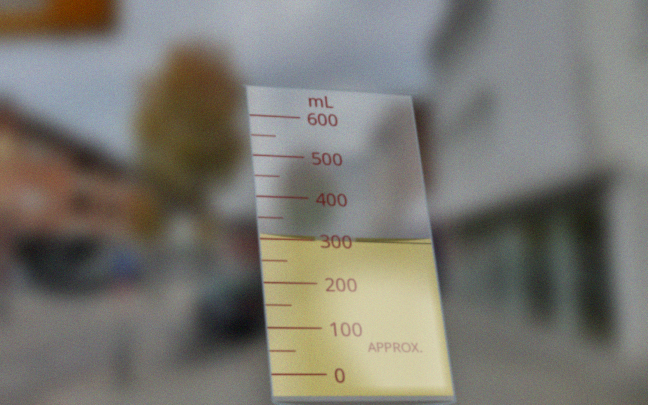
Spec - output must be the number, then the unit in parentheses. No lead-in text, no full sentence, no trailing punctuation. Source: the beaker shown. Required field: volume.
300 (mL)
